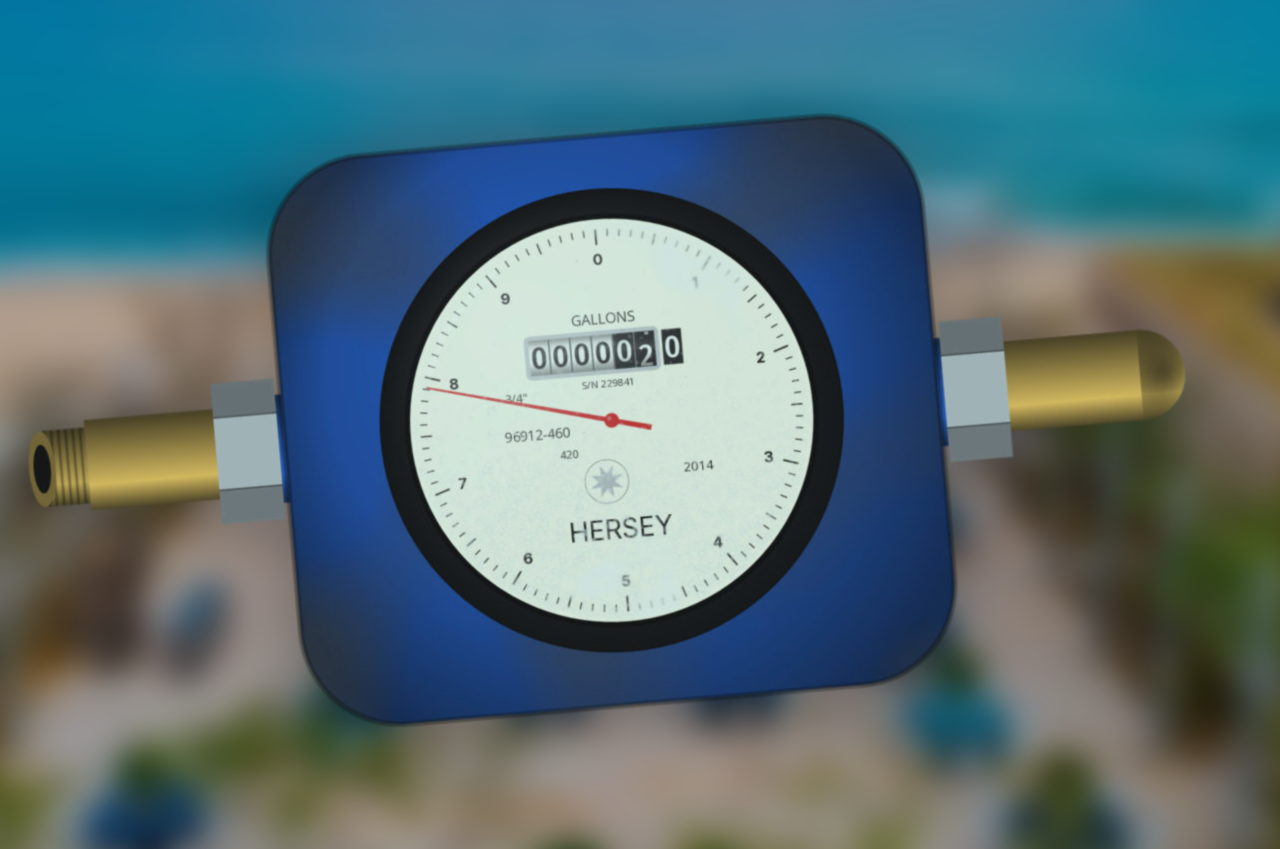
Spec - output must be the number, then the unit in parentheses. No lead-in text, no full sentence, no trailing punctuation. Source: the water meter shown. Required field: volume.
17.9 (gal)
